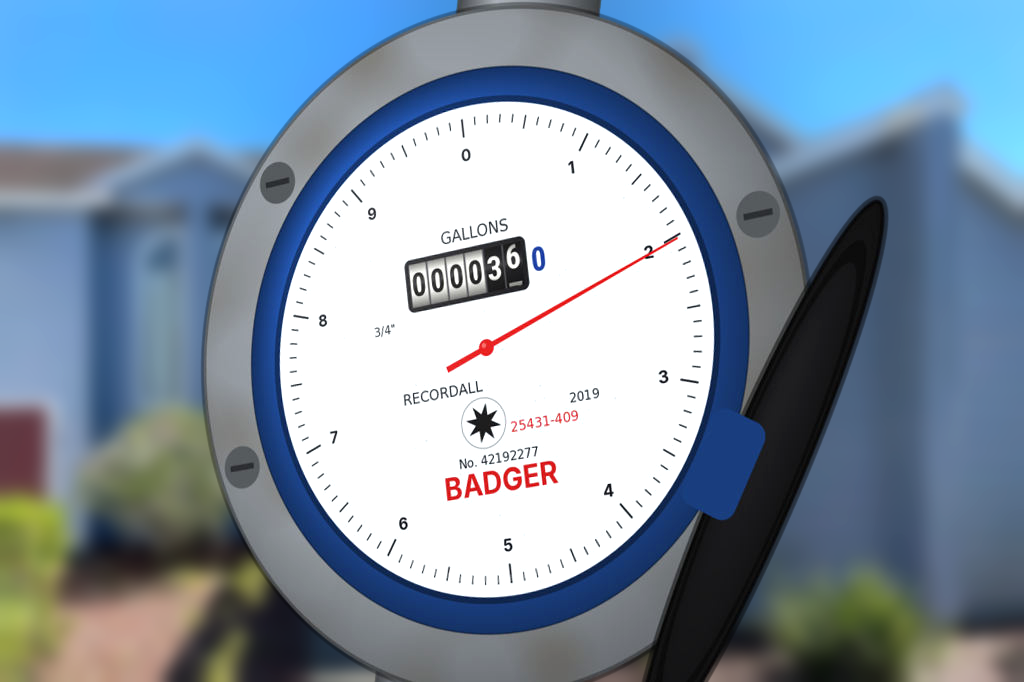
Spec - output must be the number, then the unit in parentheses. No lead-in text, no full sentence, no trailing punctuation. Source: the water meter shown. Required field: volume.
362.0 (gal)
